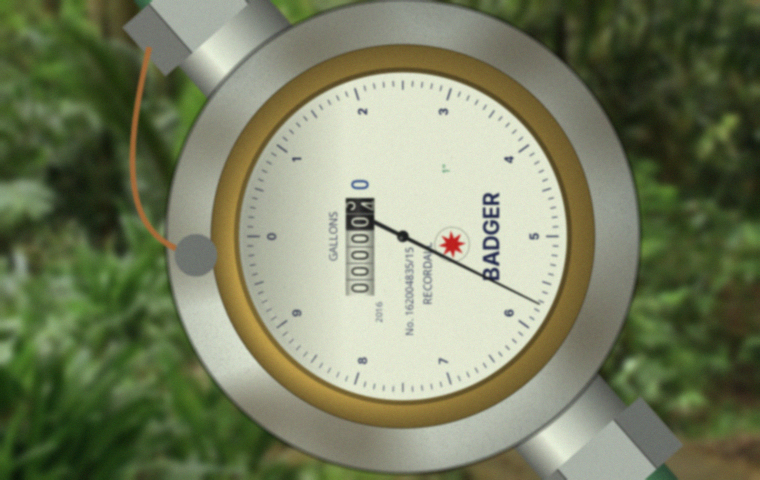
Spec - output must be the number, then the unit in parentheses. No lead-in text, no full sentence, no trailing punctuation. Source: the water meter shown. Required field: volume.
35.7 (gal)
